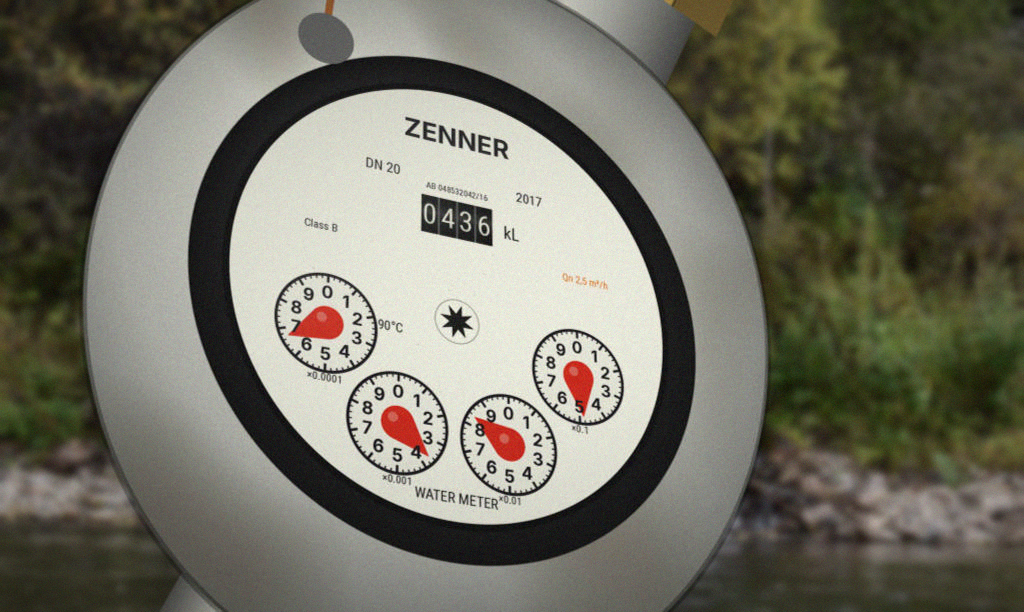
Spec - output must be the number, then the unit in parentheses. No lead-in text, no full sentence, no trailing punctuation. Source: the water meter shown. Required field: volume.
436.4836 (kL)
